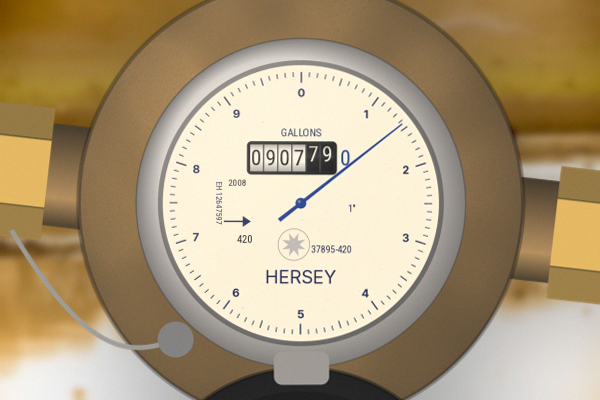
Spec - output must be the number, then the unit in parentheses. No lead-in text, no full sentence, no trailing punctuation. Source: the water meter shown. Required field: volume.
907791.4 (gal)
